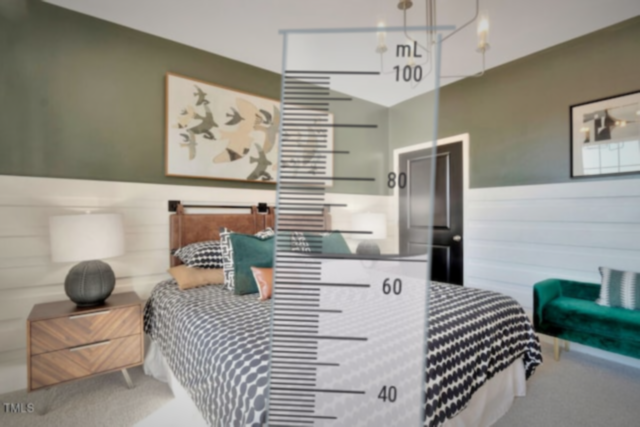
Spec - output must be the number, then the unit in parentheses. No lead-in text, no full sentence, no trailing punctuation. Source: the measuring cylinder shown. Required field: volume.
65 (mL)
